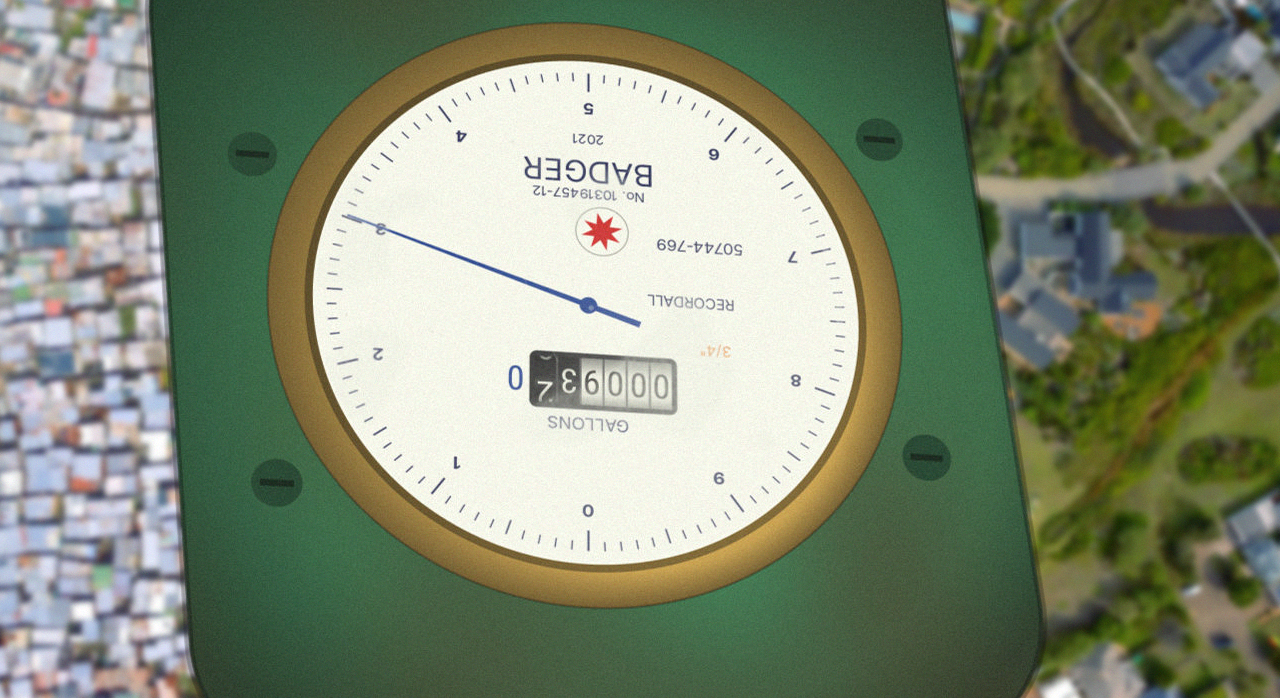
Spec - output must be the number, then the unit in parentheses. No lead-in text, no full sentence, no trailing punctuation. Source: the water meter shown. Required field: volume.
9323.0 (gal)
